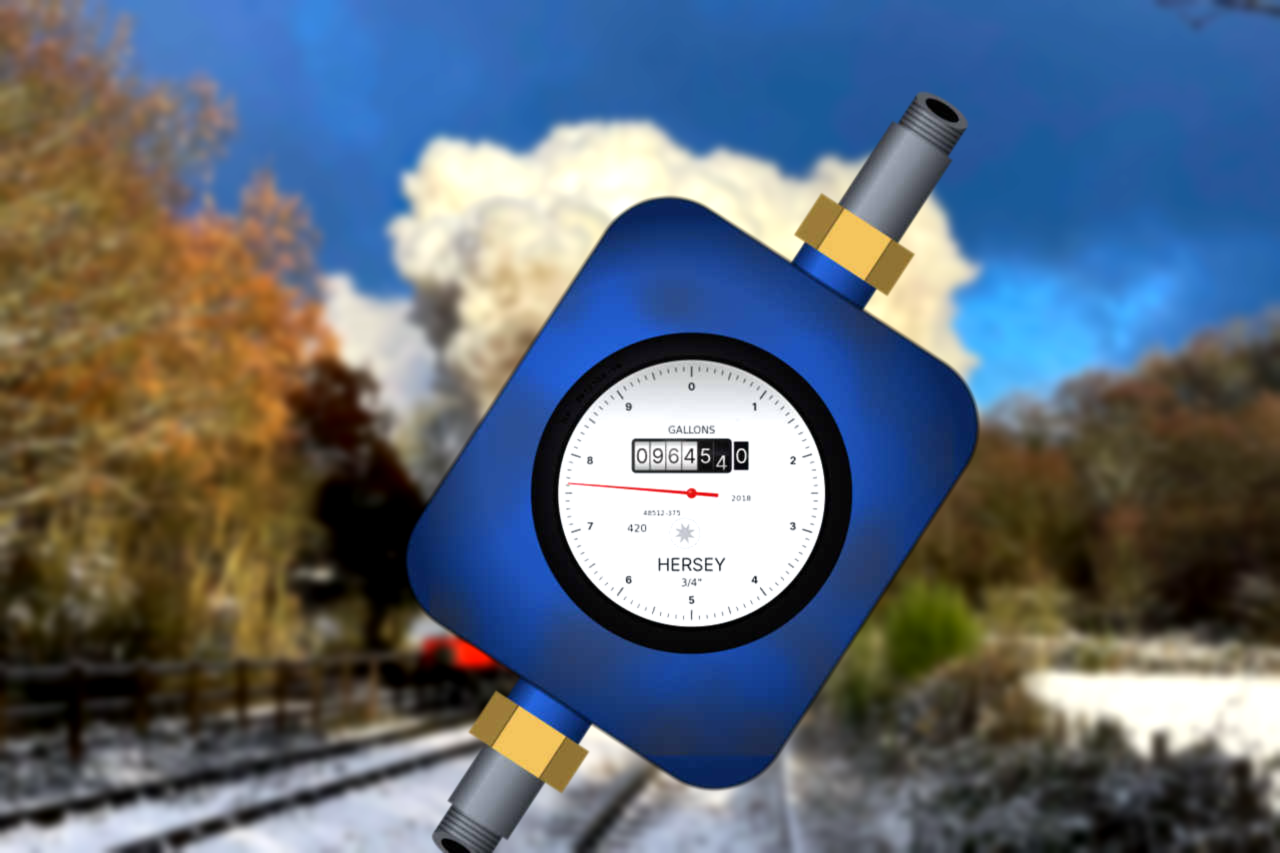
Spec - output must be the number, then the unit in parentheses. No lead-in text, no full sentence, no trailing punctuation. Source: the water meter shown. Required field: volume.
964537.6 (gal)
